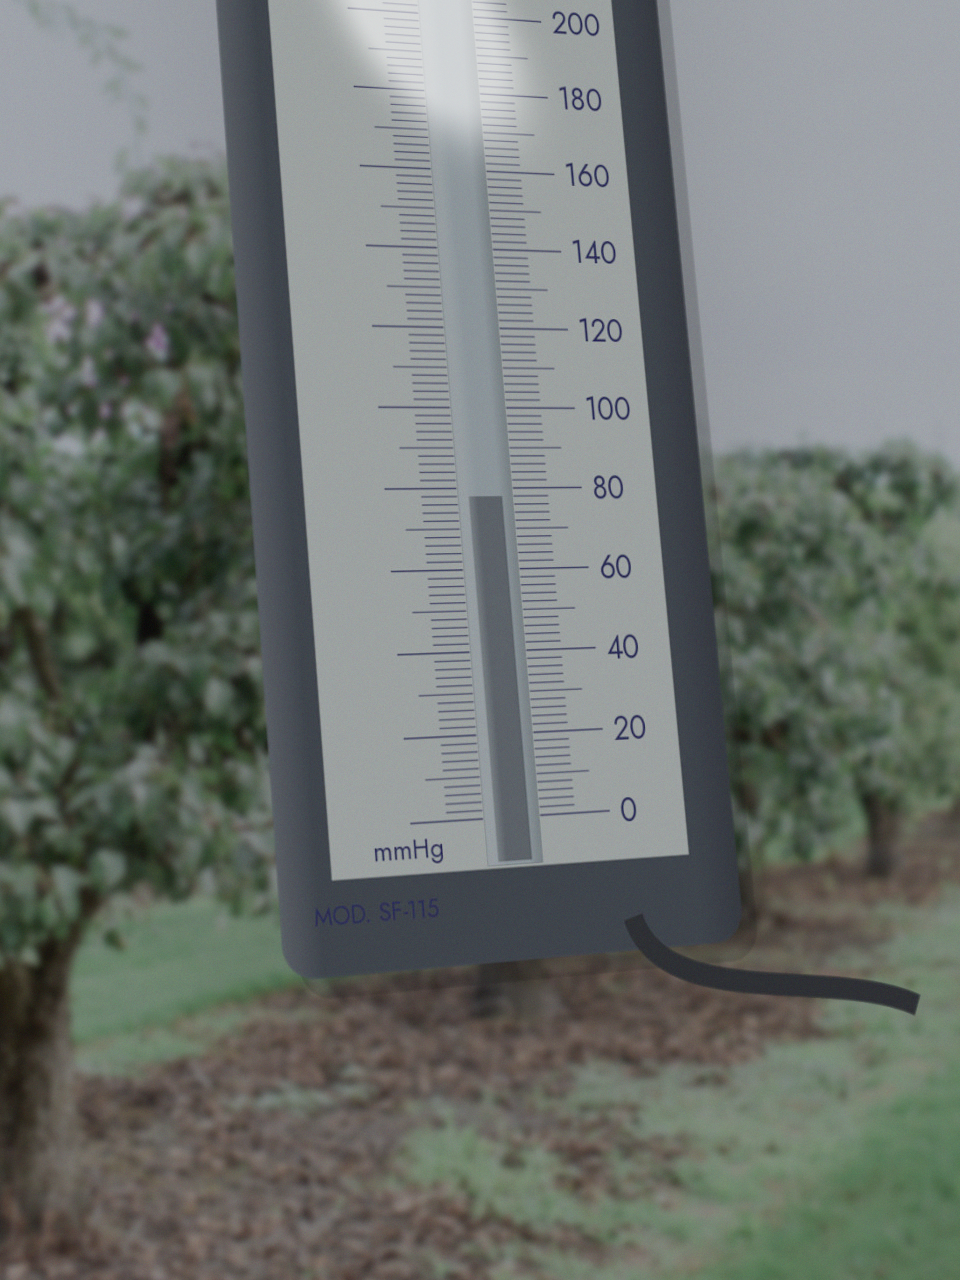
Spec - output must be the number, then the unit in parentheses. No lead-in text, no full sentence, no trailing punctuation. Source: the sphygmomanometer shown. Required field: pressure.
78 (mmHg)
